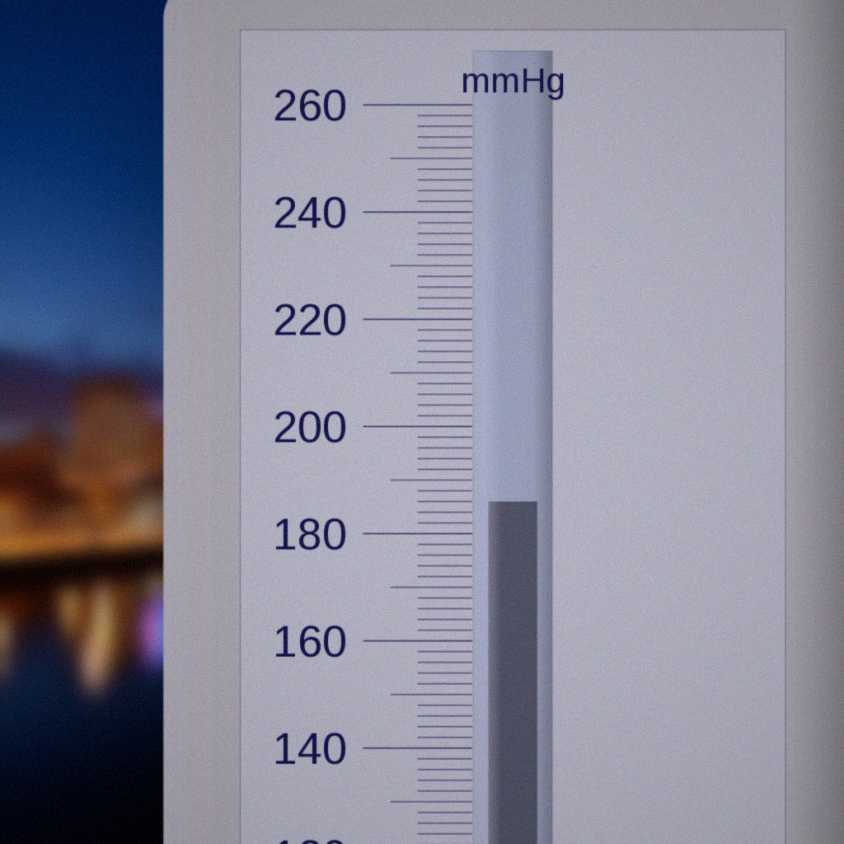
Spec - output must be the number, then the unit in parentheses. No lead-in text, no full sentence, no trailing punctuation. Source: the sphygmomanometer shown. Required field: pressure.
186 (mmHg)
